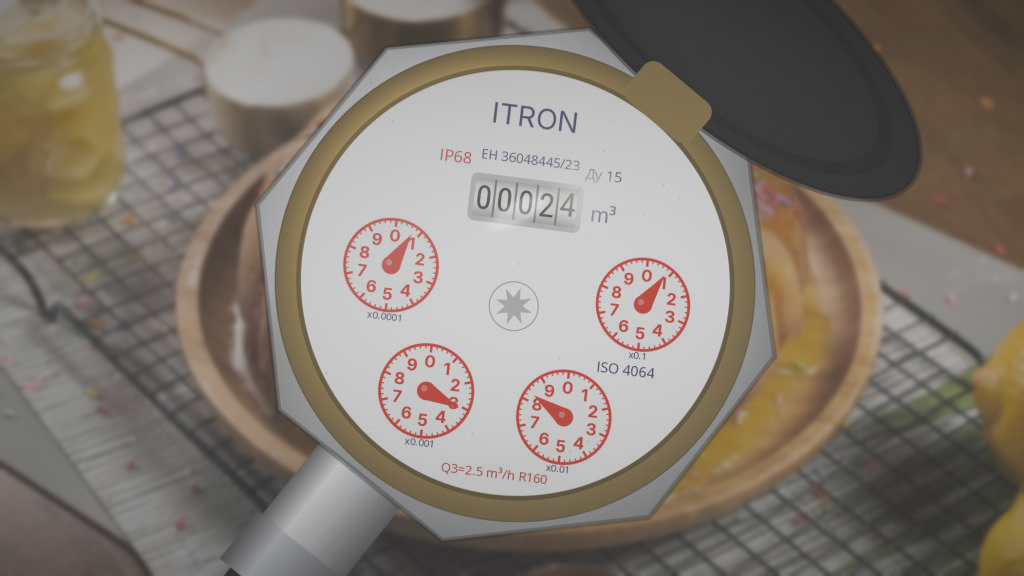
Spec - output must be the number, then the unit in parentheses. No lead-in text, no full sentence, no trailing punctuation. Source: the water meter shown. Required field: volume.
24.0830 (m³)
